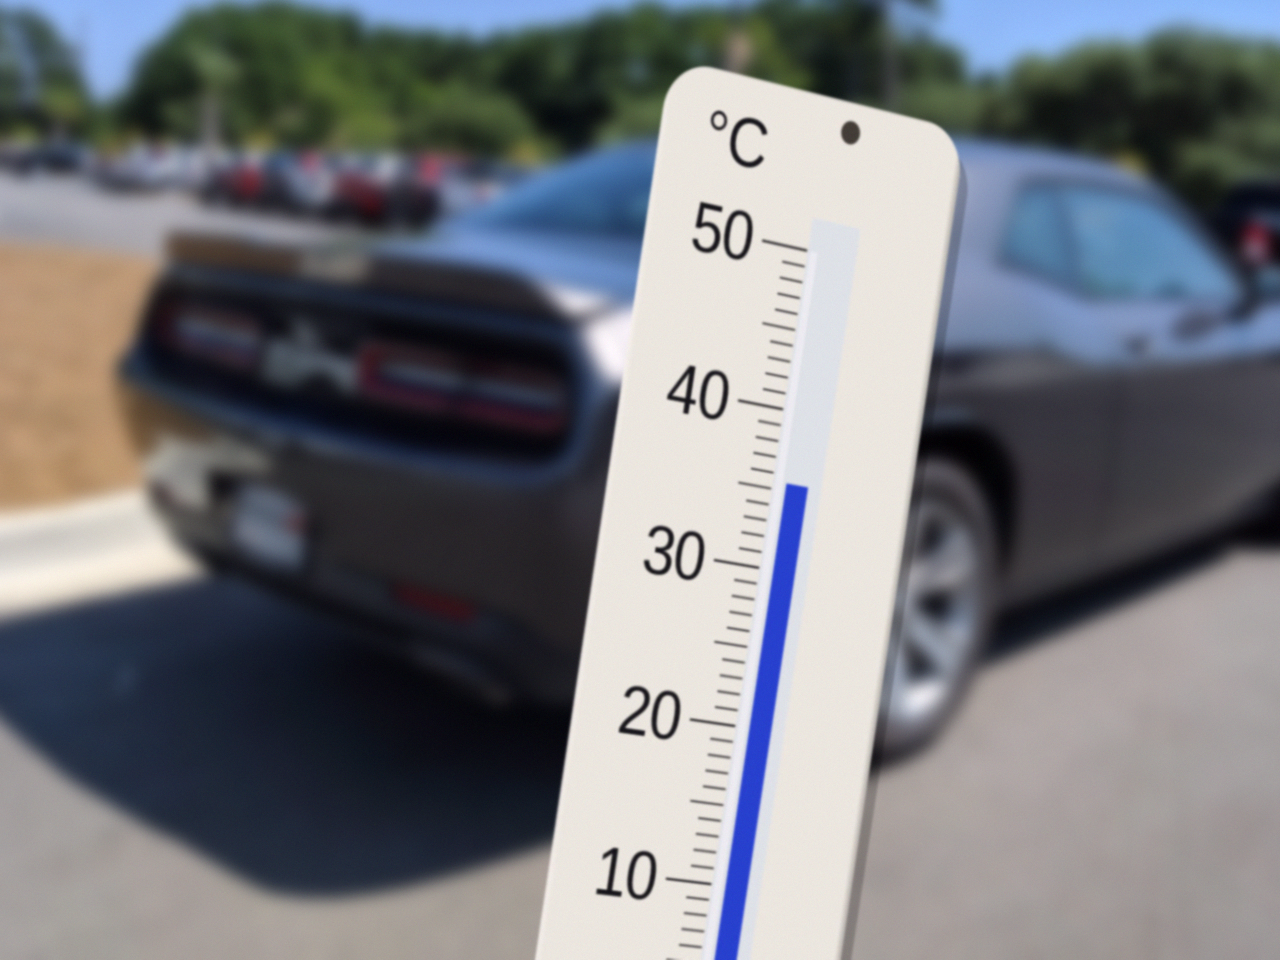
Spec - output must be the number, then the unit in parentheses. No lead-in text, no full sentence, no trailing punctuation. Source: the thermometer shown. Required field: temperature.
35.5 (°C)
